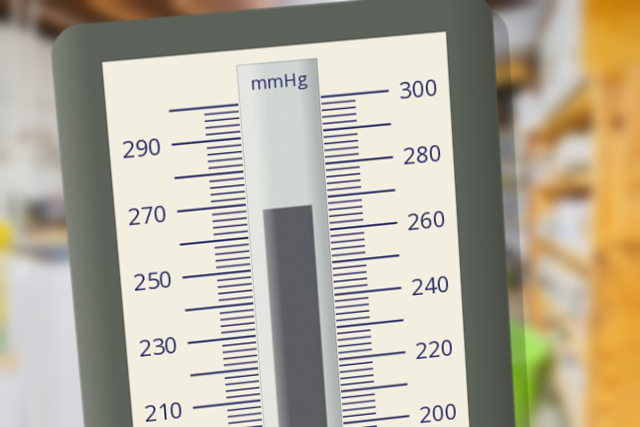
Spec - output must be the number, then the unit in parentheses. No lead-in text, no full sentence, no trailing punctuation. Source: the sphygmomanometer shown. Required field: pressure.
268 (mmHg)
